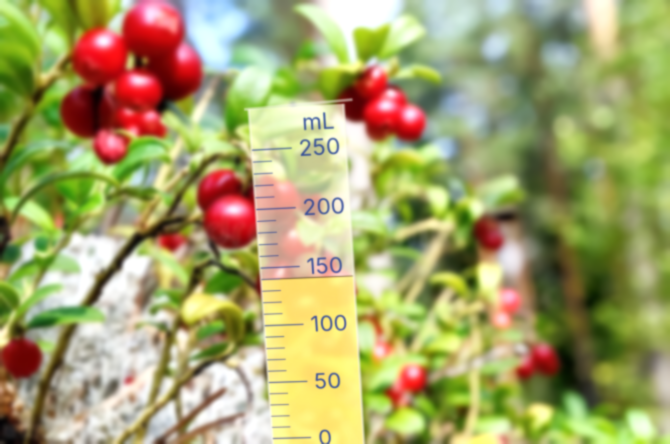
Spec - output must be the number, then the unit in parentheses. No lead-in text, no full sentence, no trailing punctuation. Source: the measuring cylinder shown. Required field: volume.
140 (mL)
